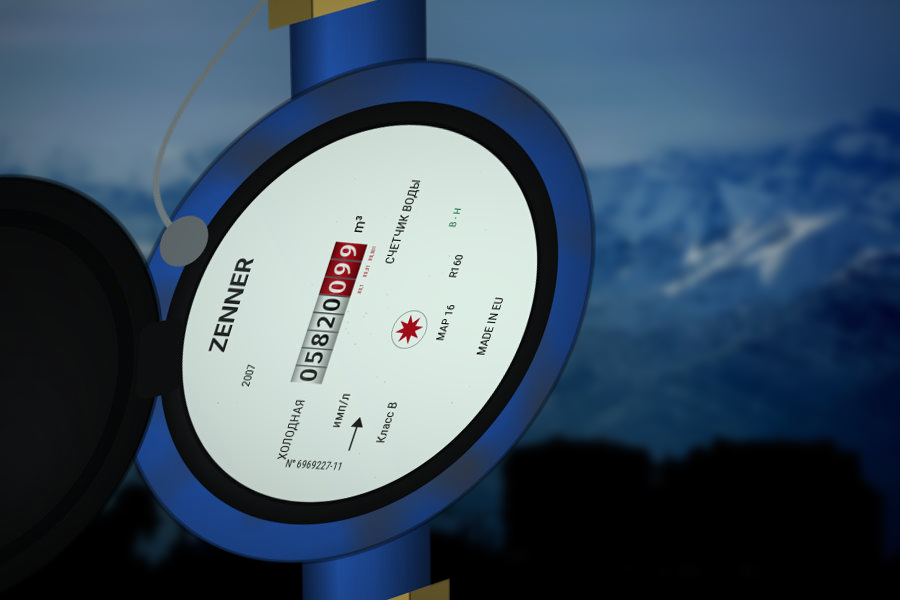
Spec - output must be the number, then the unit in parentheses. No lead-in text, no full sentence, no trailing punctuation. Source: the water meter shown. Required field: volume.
5820.099 (m³)
